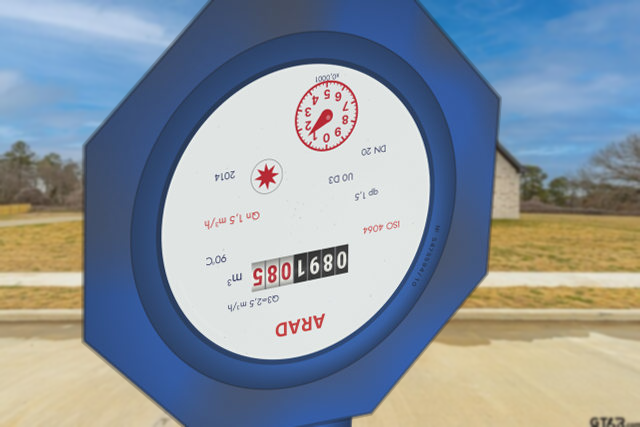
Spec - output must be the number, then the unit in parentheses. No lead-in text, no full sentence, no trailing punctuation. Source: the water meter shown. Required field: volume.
891.0851 (m³)
